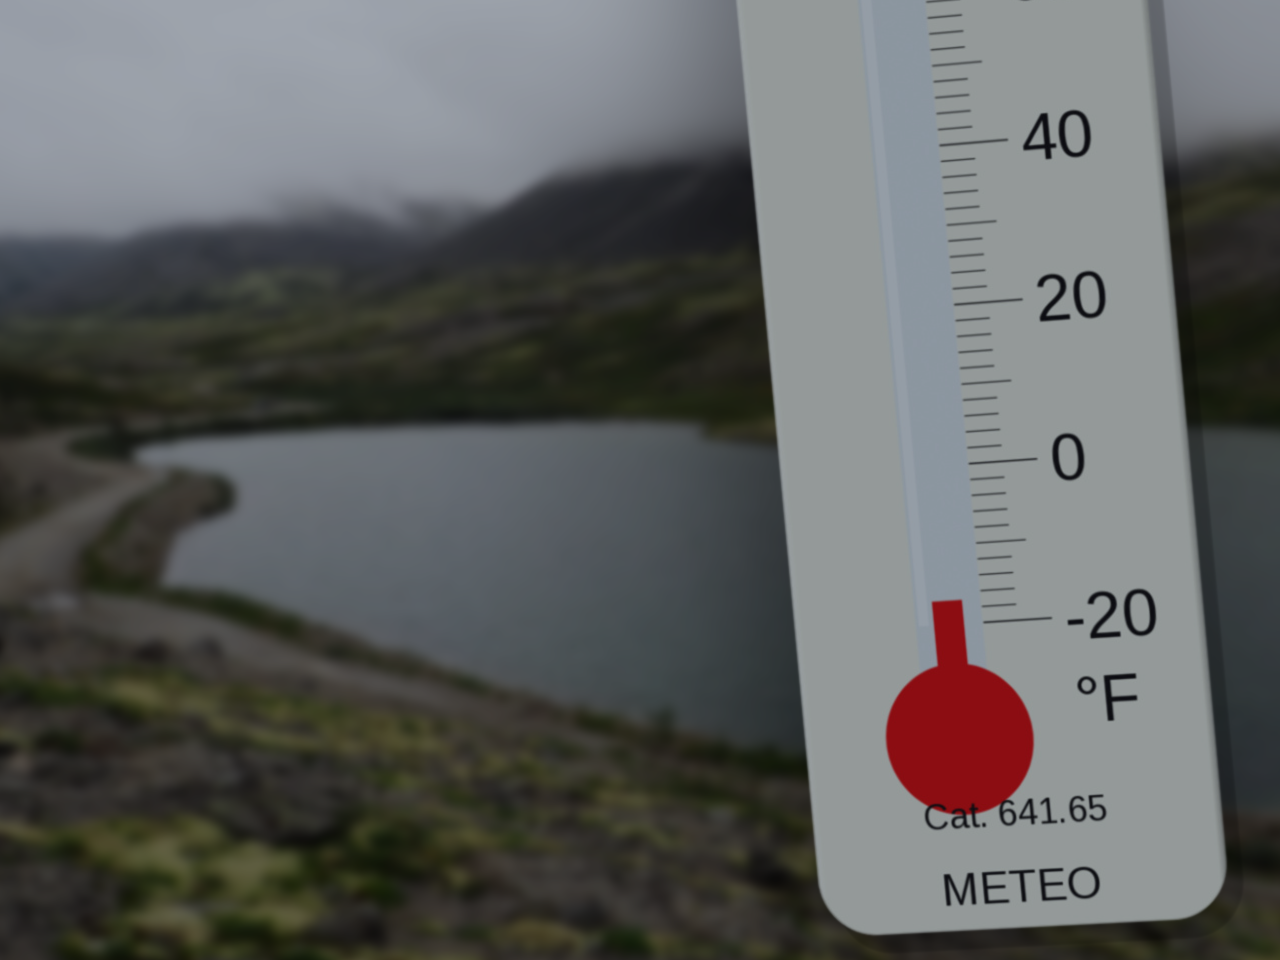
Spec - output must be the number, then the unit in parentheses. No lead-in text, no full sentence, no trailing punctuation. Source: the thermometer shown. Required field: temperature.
-17 (°F)
